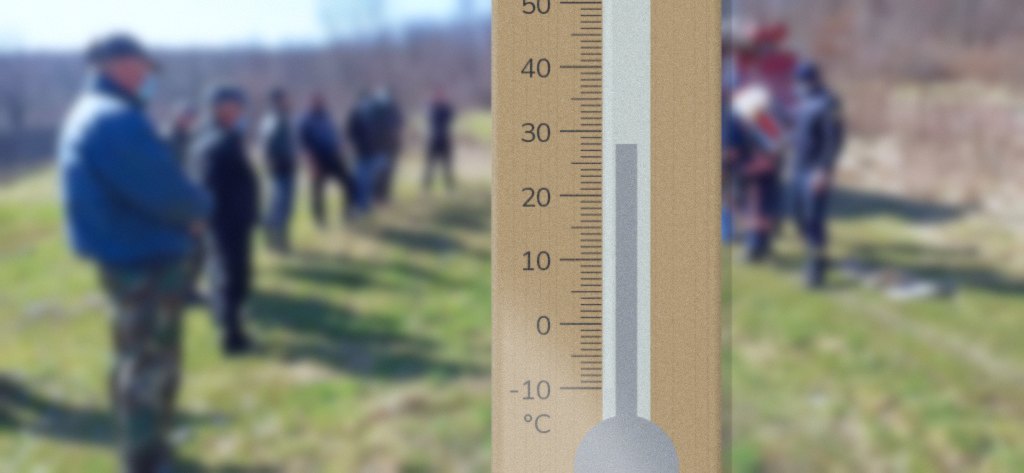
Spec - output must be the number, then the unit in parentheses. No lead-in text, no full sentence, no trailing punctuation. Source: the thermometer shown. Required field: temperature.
28 (°C)
